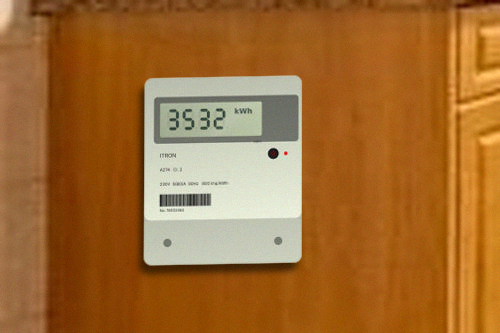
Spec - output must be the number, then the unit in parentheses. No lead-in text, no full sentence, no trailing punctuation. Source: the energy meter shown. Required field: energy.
3532 (kWh)
